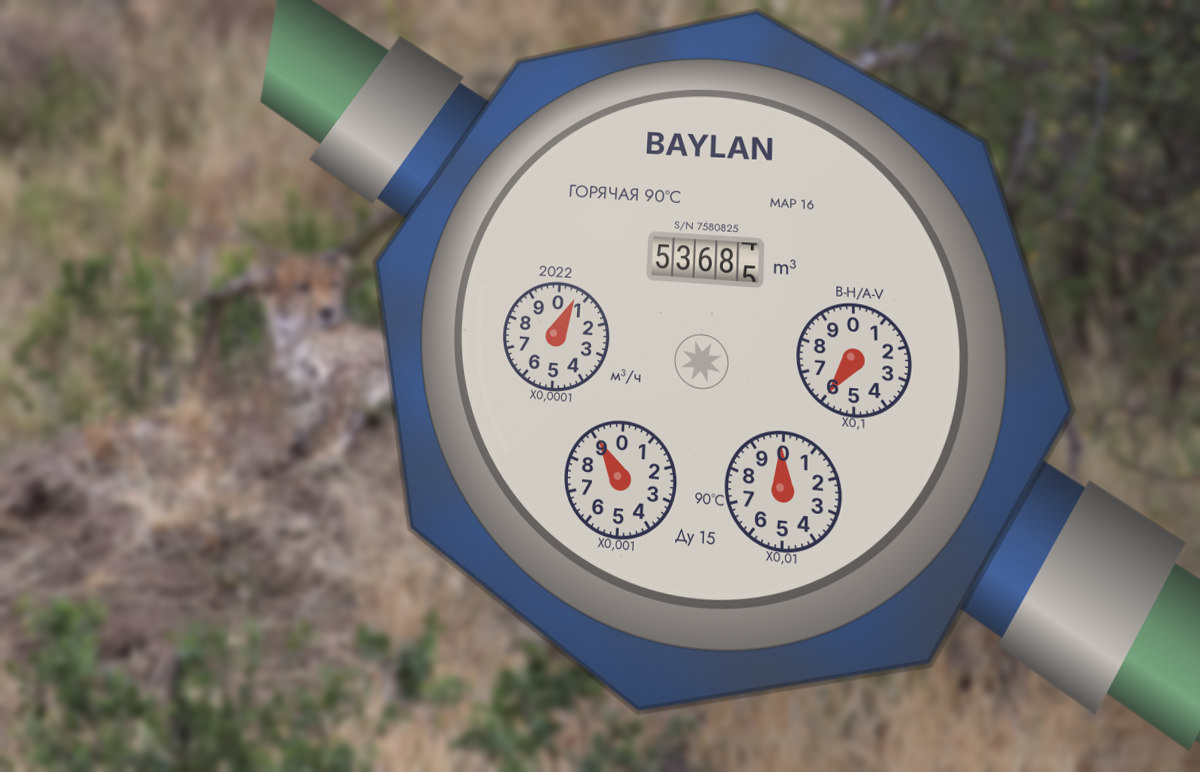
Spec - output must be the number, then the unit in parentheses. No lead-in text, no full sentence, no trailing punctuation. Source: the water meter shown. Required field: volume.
53684.5990 (m³)
